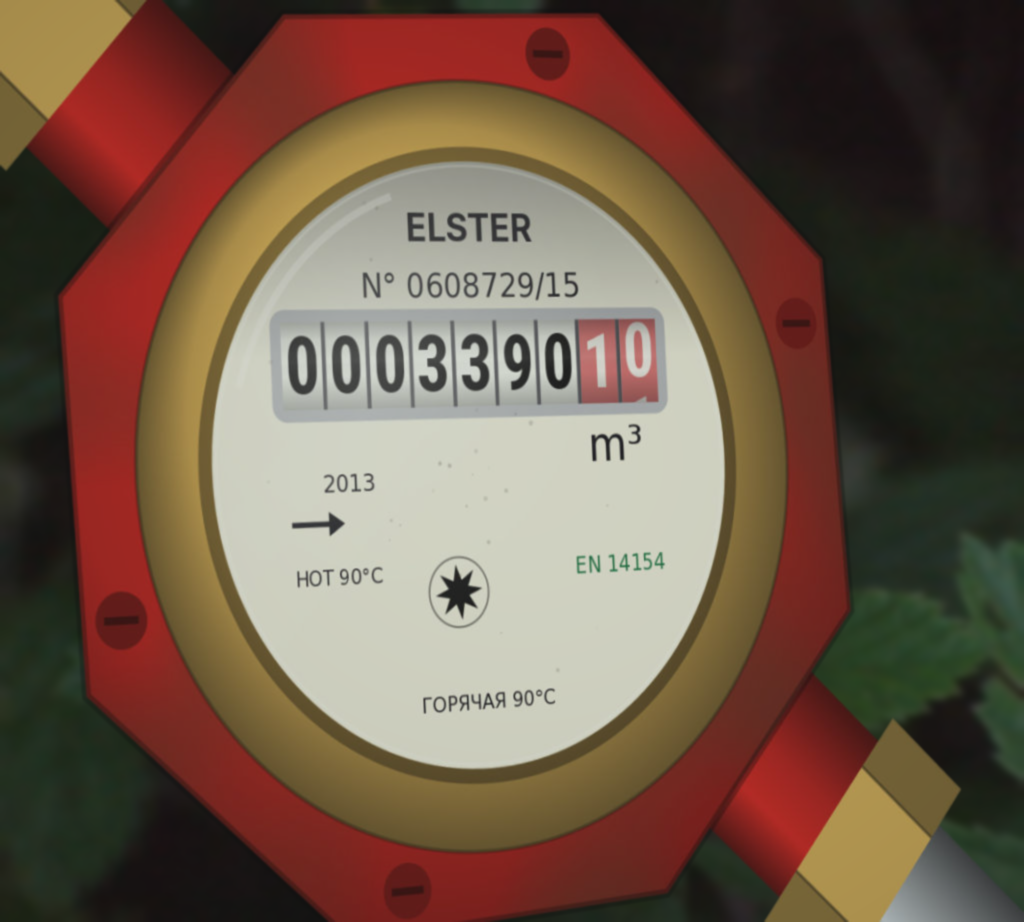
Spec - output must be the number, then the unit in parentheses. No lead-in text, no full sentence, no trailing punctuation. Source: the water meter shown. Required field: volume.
3390.10 (m³)
